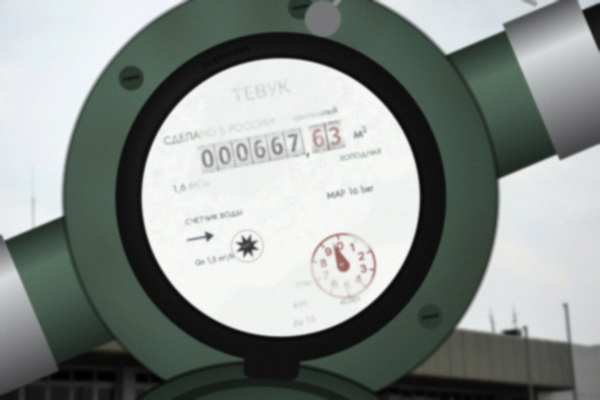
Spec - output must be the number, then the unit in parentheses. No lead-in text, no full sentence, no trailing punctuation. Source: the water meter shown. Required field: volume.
667.629 (m³)
